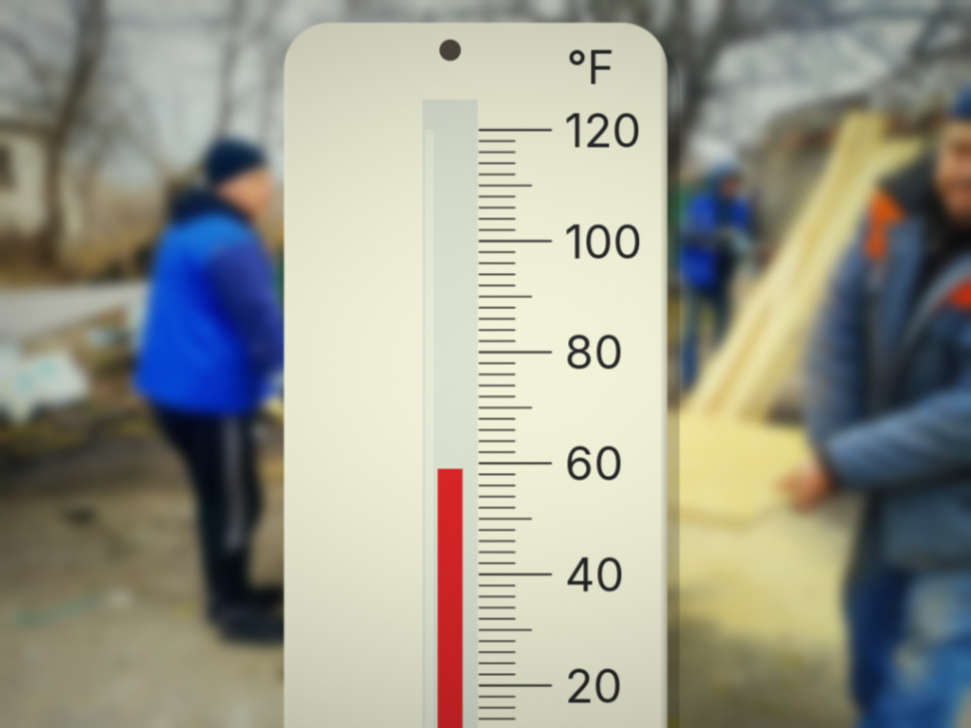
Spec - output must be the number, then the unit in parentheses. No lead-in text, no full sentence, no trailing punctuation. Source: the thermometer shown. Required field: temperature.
59 (°F)
